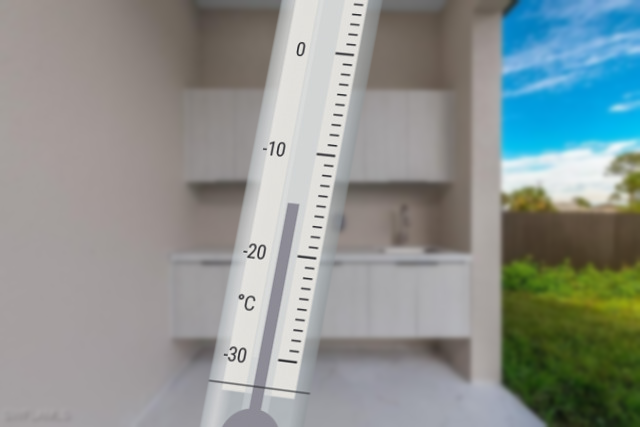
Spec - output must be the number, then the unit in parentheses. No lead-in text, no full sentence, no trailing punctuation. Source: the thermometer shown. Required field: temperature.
-15 (°C)
